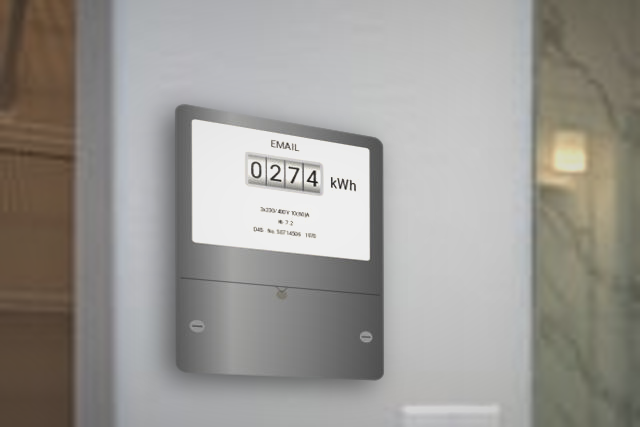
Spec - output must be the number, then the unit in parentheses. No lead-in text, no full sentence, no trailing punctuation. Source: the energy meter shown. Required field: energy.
274 (kWh)
